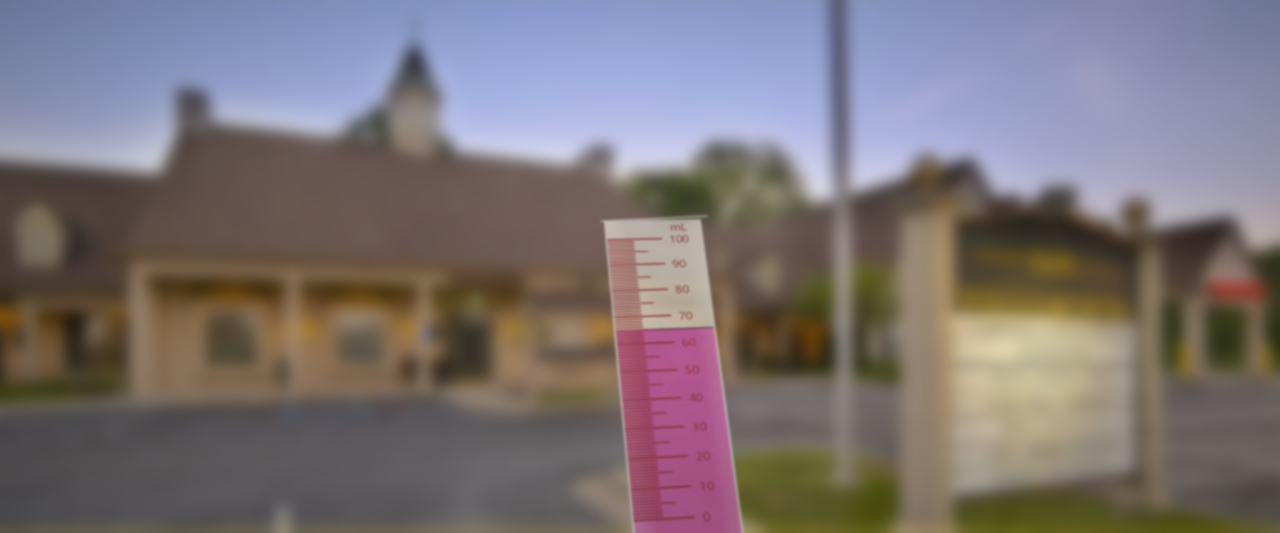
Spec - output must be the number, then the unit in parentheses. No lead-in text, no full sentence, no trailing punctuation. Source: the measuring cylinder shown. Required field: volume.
65 (mL)
